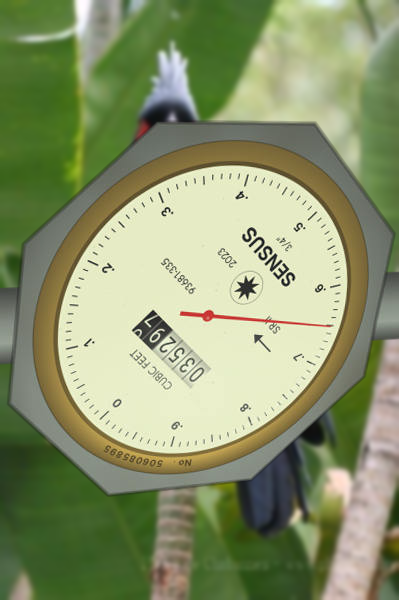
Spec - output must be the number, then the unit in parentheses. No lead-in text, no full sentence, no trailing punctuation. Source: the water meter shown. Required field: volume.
35296.65 (ft³)
